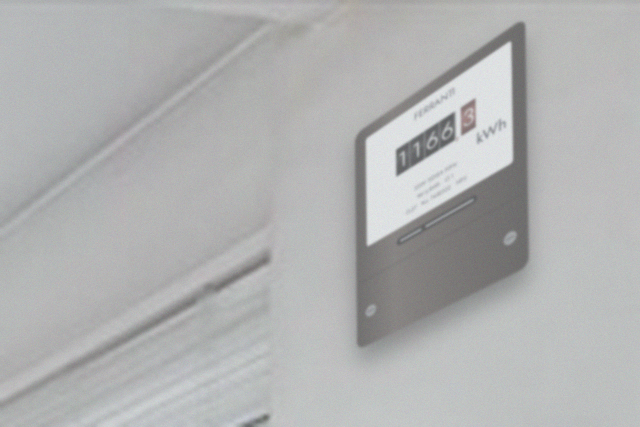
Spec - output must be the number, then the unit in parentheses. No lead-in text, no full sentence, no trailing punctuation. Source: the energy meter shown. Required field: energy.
1166.3 (kWh)
